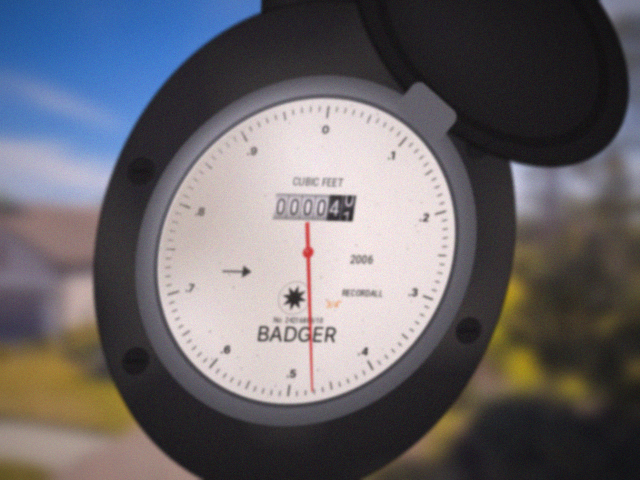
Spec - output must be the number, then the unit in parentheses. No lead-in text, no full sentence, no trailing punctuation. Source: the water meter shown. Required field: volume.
40.47 (ft³)
